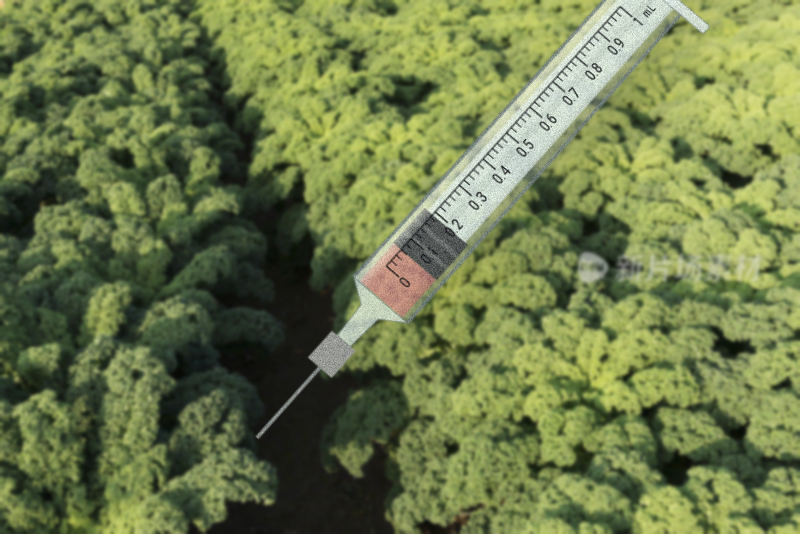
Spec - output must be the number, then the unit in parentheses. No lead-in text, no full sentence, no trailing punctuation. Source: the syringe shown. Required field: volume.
0.06 (mL)
